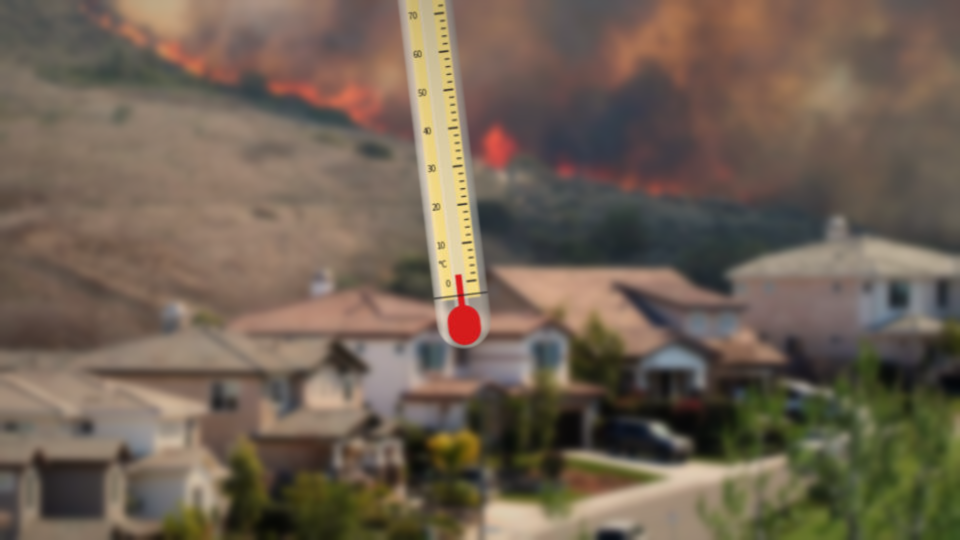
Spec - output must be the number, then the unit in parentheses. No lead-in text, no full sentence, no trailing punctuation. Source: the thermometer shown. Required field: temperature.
2 (°C)
